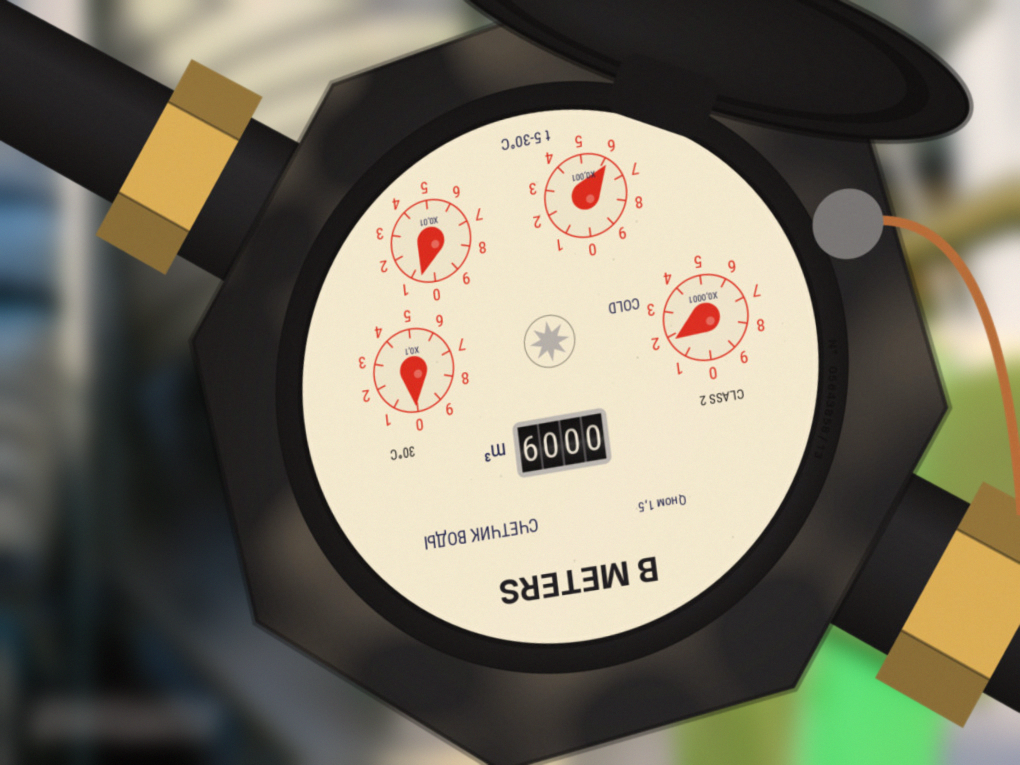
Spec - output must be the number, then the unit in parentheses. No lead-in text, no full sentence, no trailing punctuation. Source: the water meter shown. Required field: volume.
9.0061 (m³)
